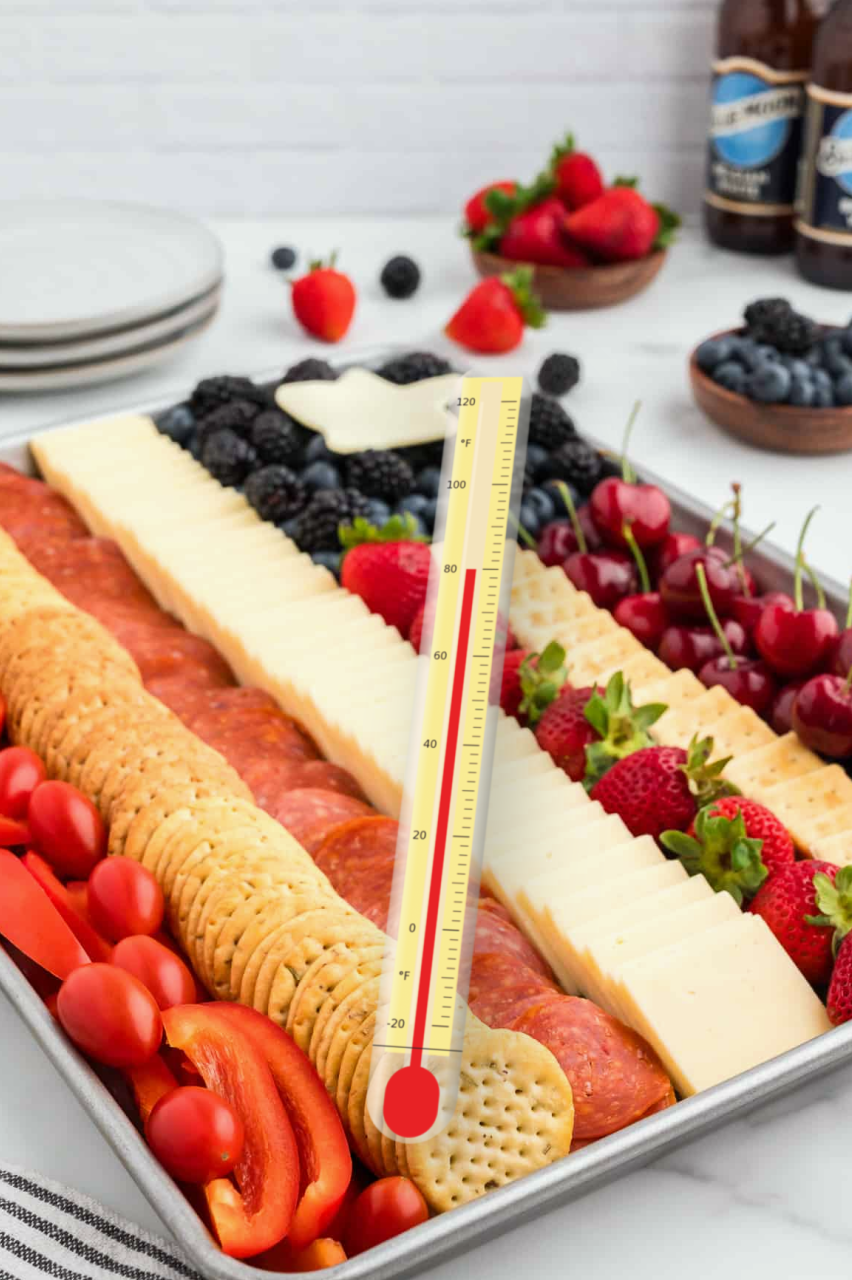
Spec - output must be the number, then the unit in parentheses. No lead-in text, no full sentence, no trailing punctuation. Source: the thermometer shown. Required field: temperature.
80 (°F)
